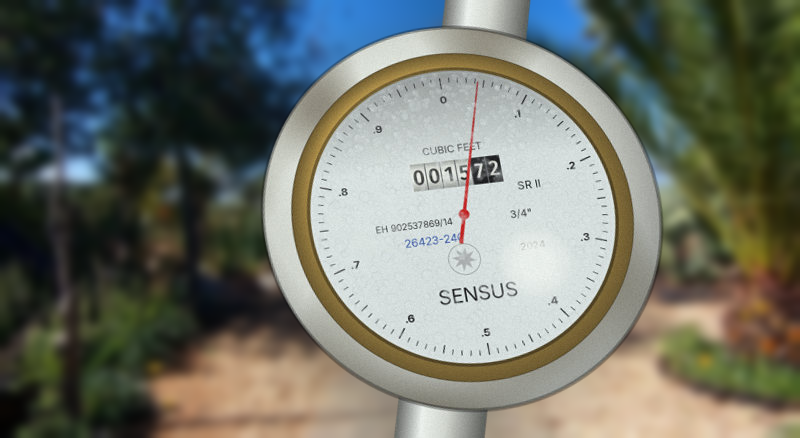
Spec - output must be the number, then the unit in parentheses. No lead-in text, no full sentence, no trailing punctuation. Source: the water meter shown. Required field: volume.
1572.04 (ft³)
